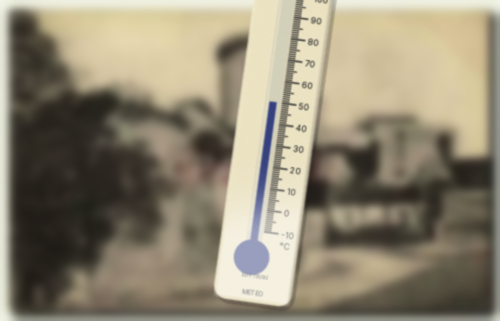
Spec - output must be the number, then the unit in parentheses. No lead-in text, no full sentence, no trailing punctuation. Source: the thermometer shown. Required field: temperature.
50 (°C)
